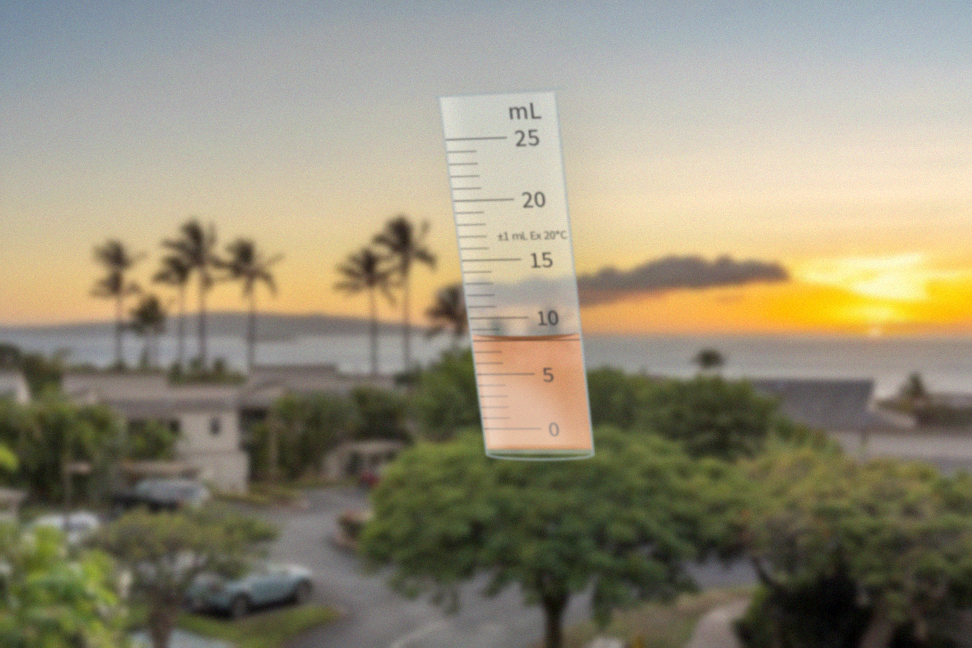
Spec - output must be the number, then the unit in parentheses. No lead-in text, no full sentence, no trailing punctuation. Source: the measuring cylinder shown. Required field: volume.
8 (mL)
